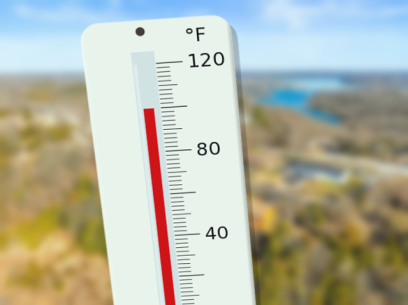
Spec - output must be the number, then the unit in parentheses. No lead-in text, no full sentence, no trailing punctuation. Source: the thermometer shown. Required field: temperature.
100 (°F)
